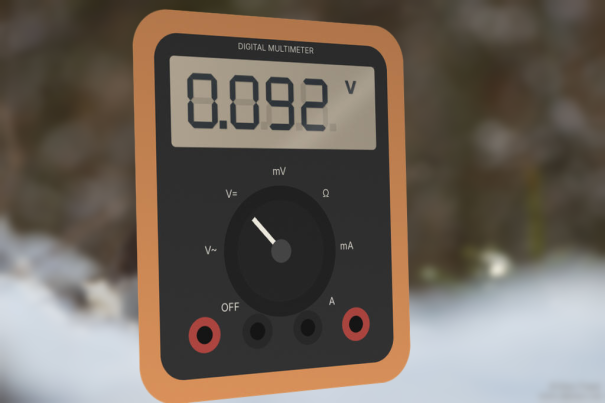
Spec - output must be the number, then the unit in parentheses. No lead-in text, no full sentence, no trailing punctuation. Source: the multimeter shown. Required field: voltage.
0.092 (V)
